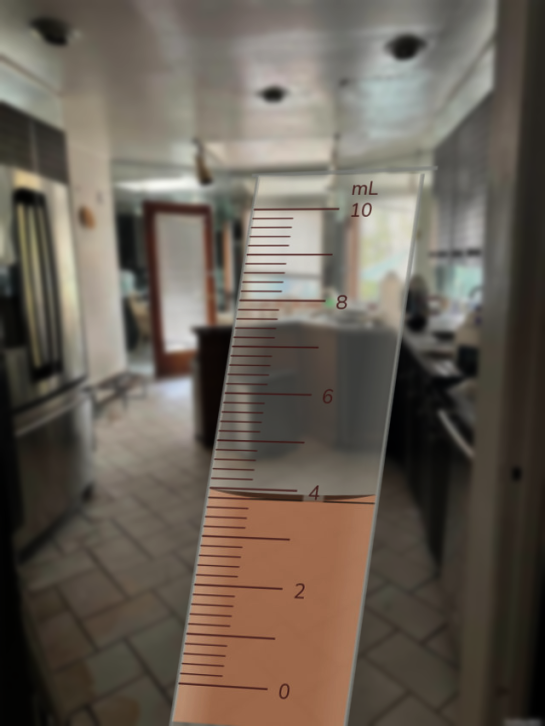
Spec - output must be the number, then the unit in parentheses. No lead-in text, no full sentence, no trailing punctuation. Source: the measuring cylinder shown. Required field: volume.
3.8 (mL)
